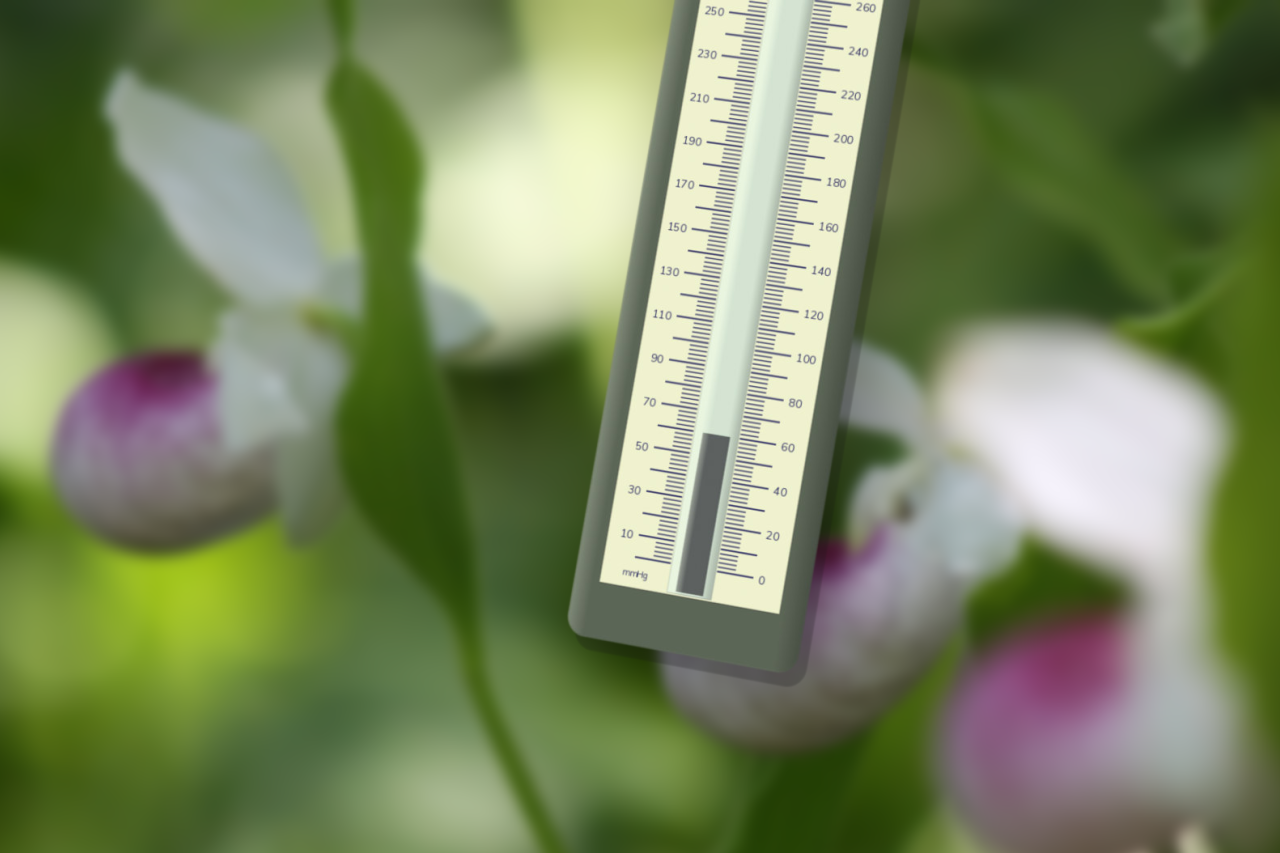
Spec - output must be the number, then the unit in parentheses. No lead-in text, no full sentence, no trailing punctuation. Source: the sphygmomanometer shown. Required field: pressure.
60 (mmHg)
